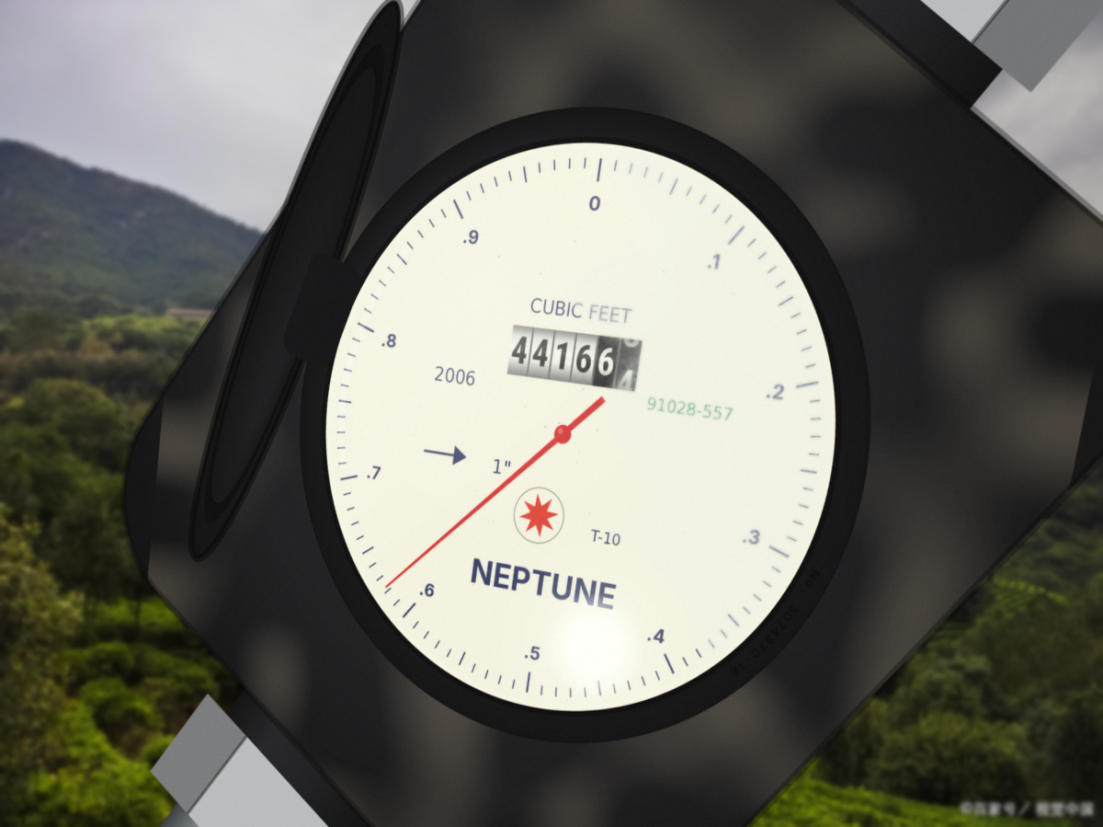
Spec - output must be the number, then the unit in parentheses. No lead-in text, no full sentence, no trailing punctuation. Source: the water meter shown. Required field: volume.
441663.62 (ft³)
